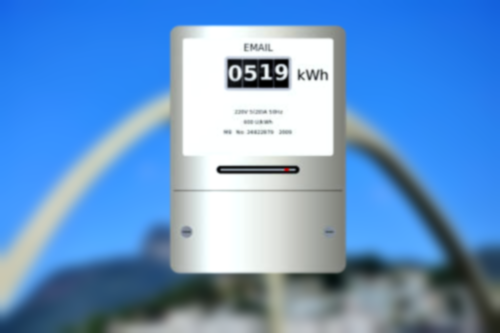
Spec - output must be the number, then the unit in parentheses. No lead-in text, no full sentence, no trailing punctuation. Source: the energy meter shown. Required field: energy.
519 (kWh)
